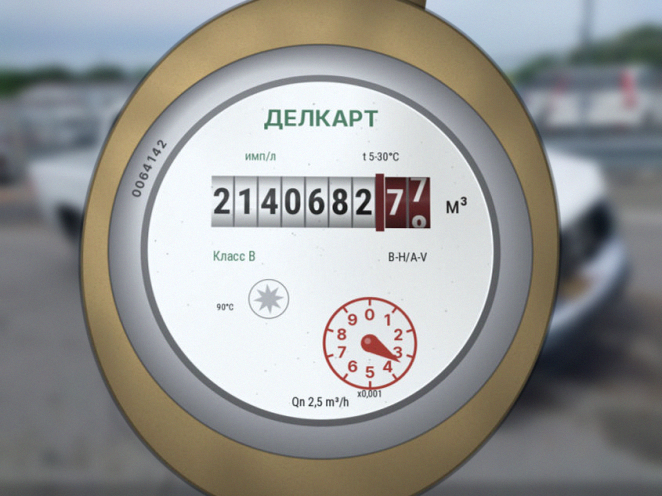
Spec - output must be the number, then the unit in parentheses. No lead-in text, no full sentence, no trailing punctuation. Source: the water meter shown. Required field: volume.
2140682.773 (m³)
